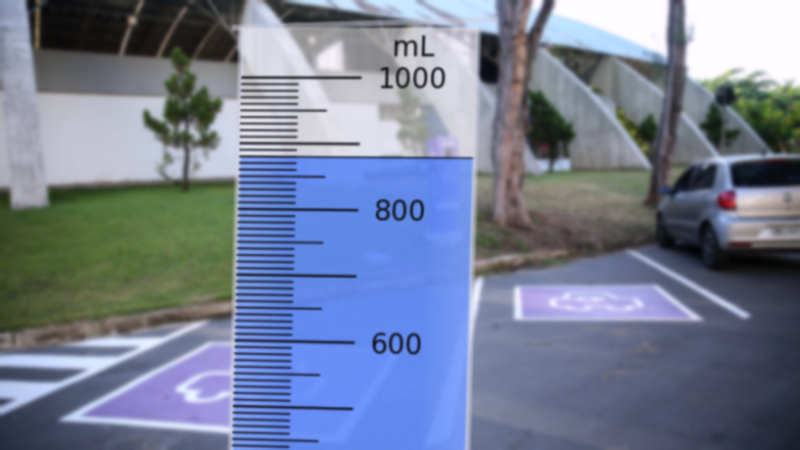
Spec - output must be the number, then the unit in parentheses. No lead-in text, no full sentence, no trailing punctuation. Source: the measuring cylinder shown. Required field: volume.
880 (mL)
